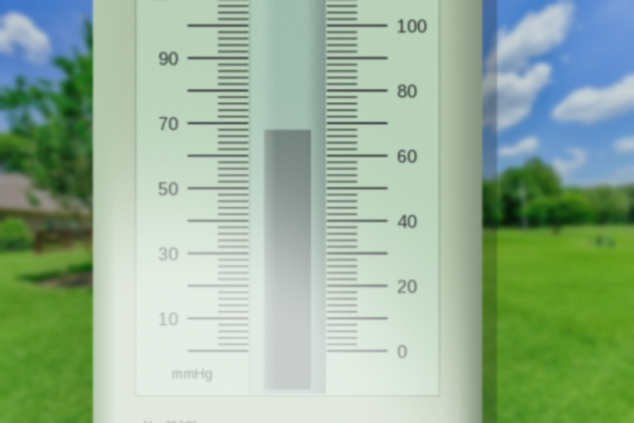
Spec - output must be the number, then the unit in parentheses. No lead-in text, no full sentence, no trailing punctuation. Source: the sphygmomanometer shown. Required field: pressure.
68 (mmHg)
